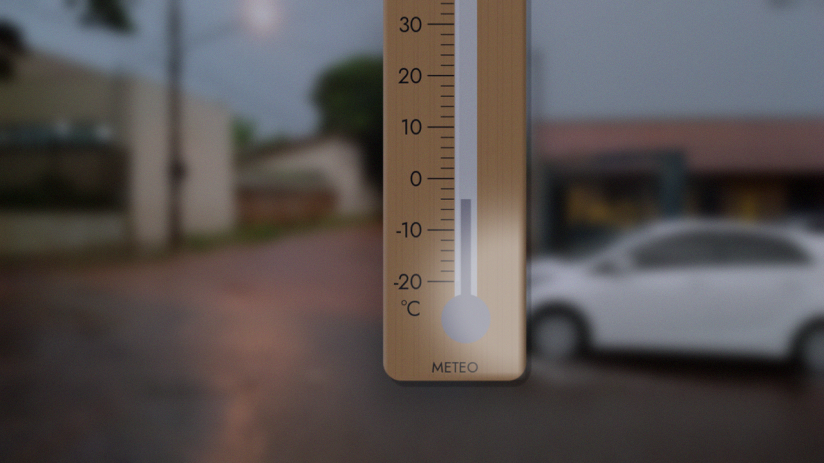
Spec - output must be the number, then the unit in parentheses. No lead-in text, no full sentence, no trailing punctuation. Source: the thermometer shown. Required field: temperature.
-4 (°C)
